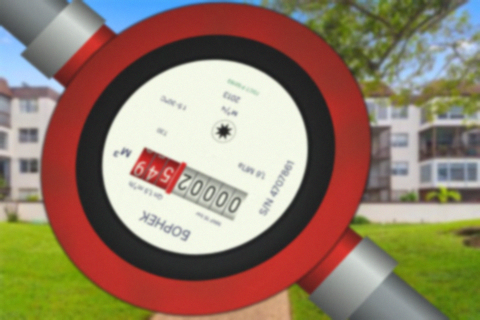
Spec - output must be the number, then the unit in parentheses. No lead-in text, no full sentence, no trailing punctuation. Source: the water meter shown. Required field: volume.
2.549 (m³)
